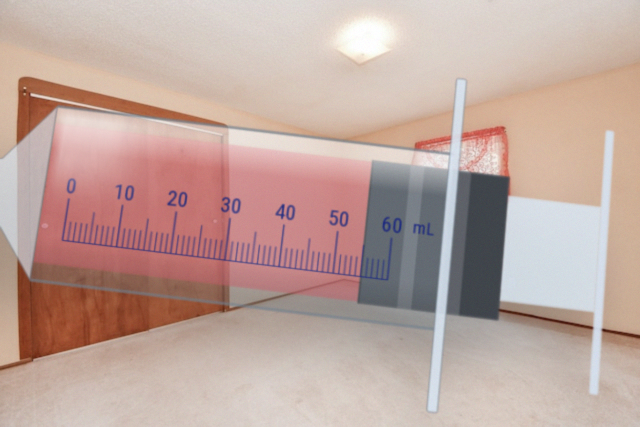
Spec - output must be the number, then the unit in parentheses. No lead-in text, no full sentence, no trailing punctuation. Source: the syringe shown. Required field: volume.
55 (mL)
